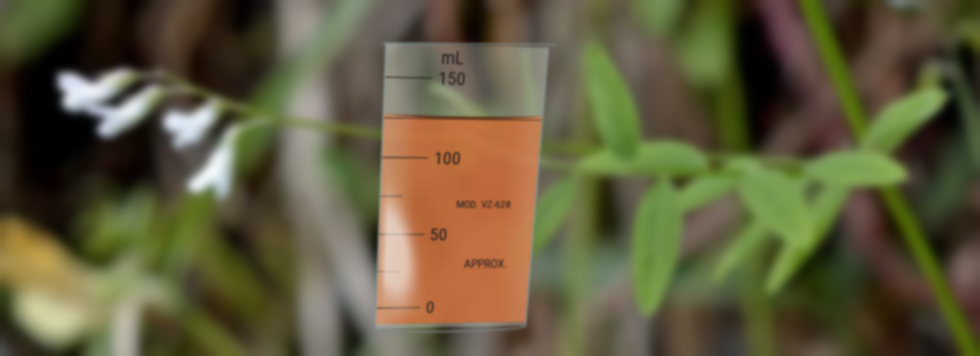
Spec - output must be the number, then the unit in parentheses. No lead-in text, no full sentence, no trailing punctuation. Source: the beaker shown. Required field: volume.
125 (mL)
